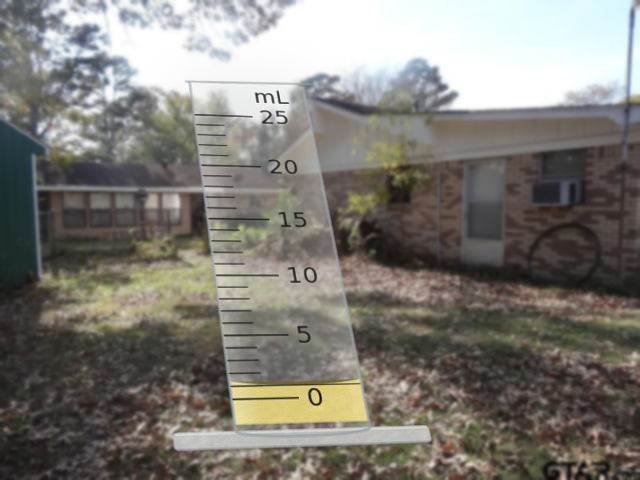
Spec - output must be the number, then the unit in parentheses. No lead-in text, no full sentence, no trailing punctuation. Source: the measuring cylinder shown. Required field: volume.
1 (mL)
